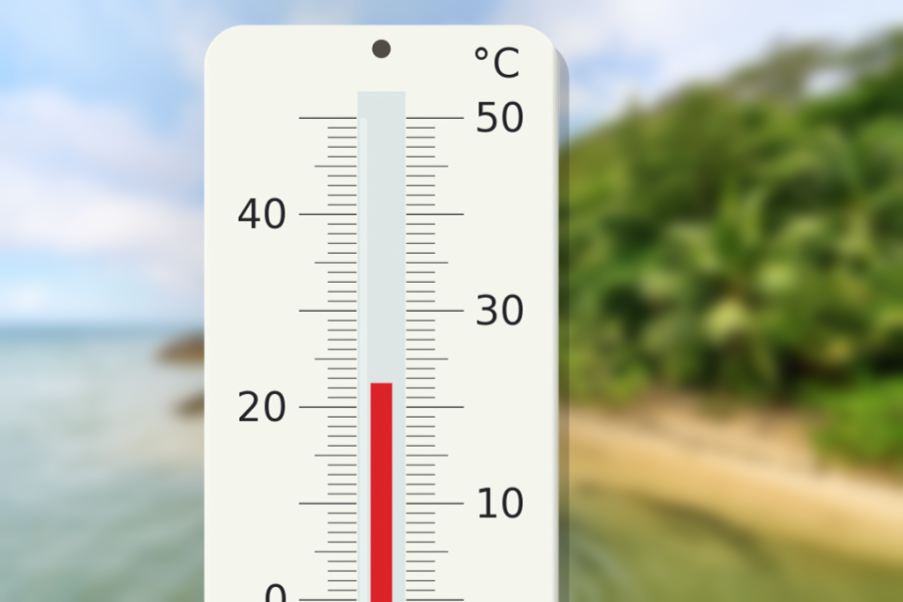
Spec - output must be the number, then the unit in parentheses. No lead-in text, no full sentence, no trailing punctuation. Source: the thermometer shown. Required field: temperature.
22.5 (°C)
